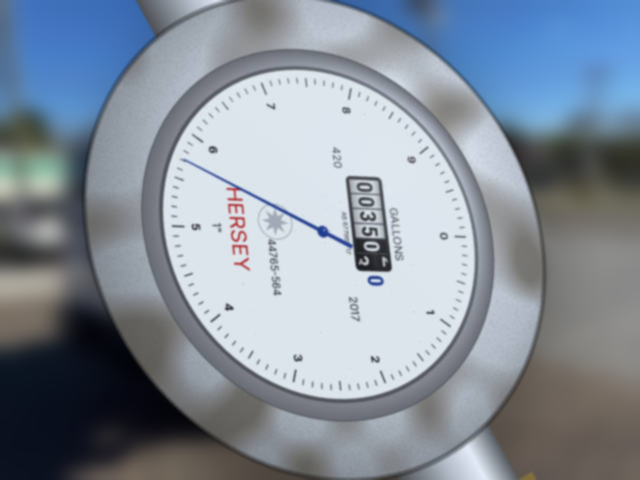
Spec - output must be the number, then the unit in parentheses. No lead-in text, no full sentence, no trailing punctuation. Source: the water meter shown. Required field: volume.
35025.7 (gal)
